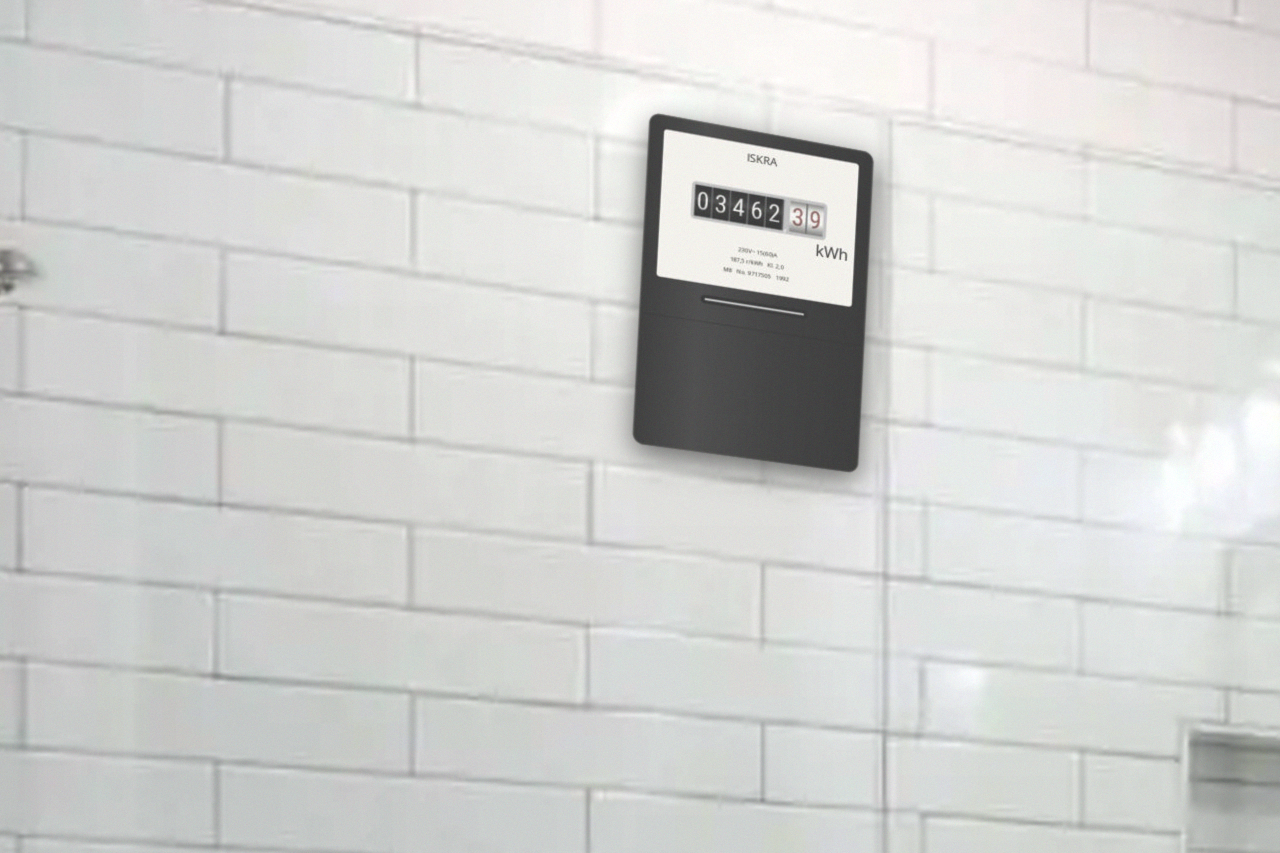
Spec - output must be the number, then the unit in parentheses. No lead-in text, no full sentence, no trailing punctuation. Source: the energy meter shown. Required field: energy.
3462.39 (kWh)
